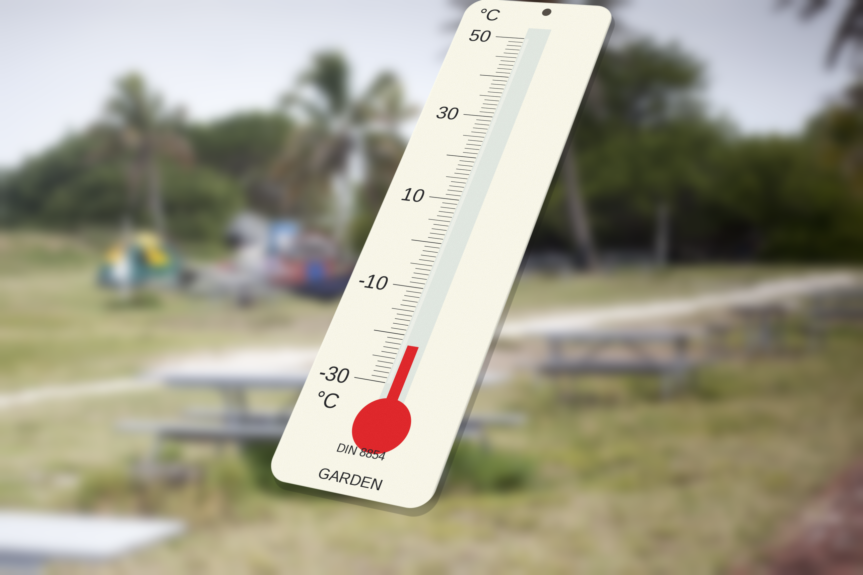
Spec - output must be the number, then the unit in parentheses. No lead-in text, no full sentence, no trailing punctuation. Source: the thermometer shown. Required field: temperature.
-22 (°C)
